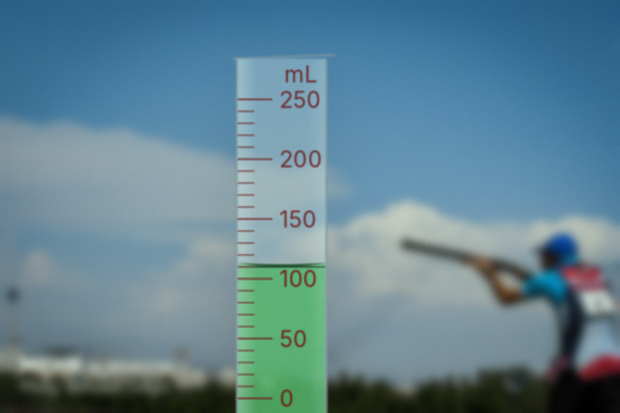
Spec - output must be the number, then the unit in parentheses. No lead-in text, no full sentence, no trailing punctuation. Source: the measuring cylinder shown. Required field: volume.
110 (mL)
